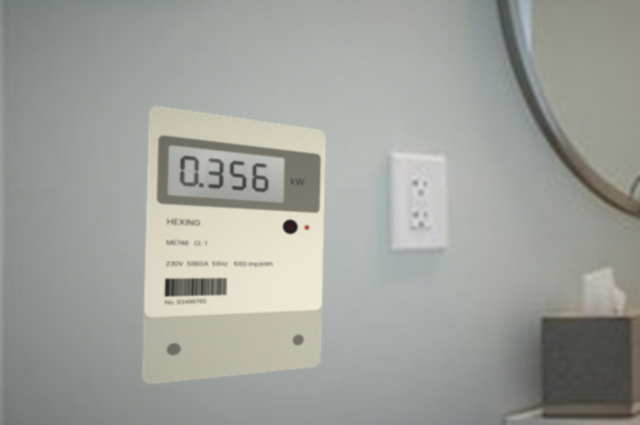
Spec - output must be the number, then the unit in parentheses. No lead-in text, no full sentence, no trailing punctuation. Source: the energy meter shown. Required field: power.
0.356 (kW)
